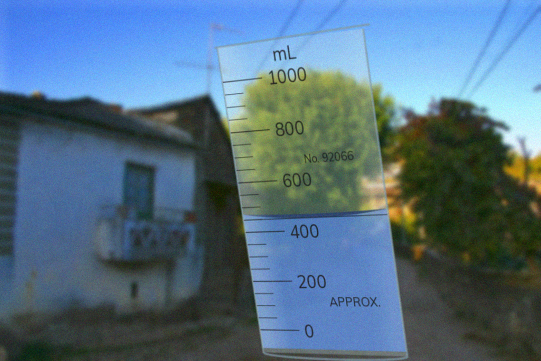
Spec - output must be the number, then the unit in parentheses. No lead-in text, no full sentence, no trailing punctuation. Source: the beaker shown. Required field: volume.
450 (mL)
